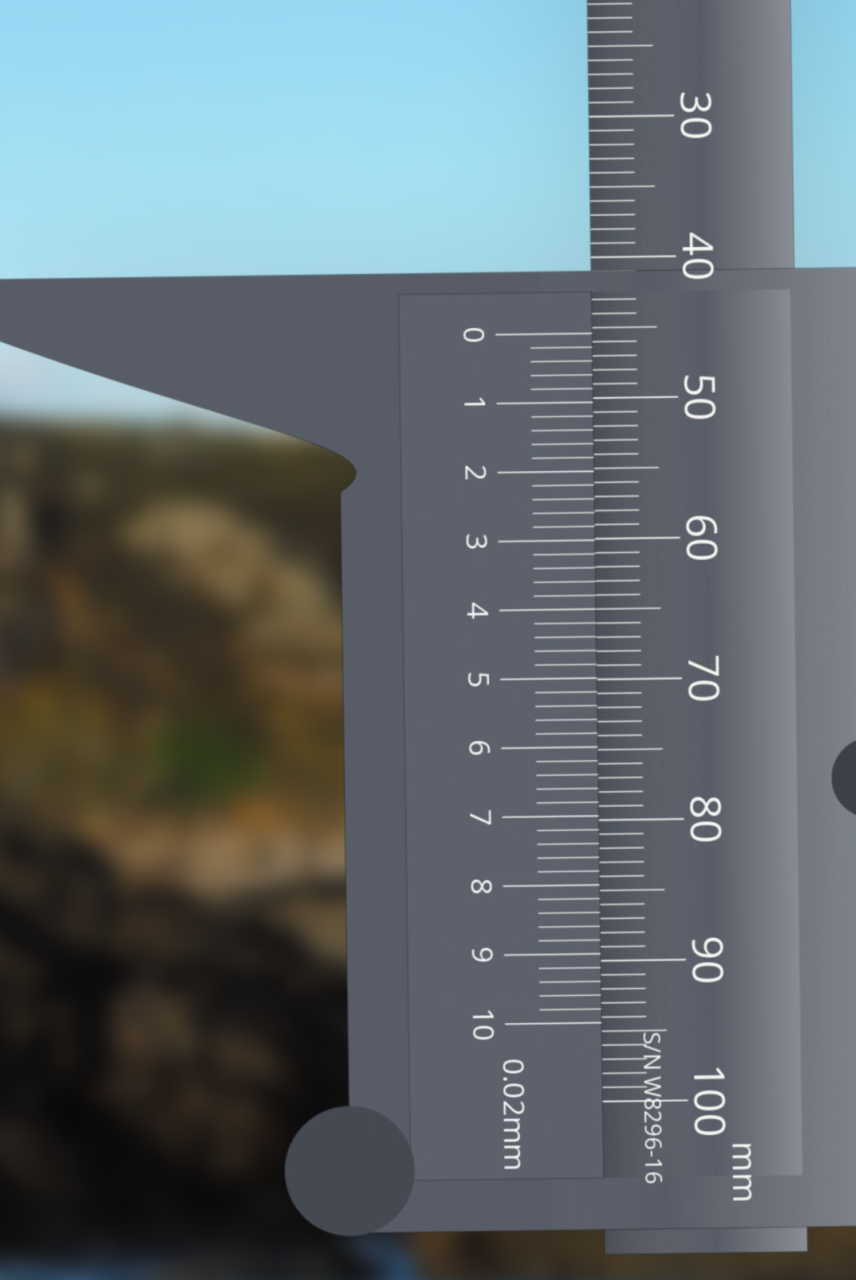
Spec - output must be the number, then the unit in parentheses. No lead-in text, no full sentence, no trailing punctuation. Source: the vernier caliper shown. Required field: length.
45.4 (mm)
